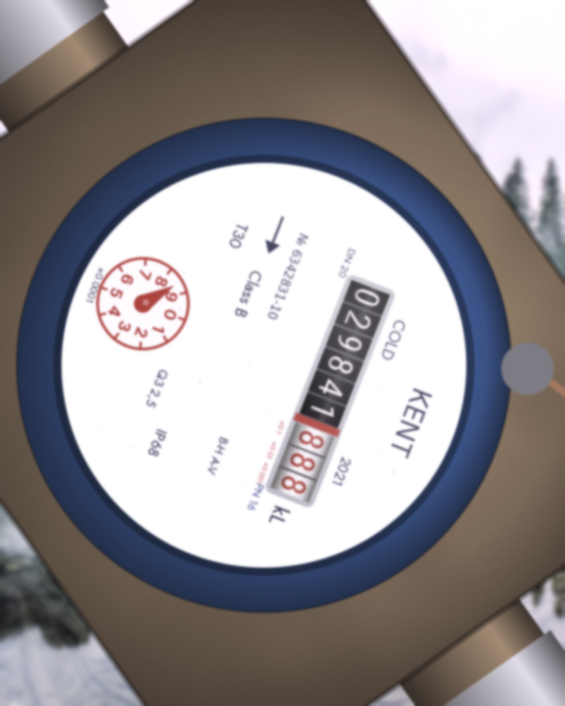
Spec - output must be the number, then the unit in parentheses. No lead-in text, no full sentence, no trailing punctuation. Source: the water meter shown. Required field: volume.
29841.8888 (kL)
